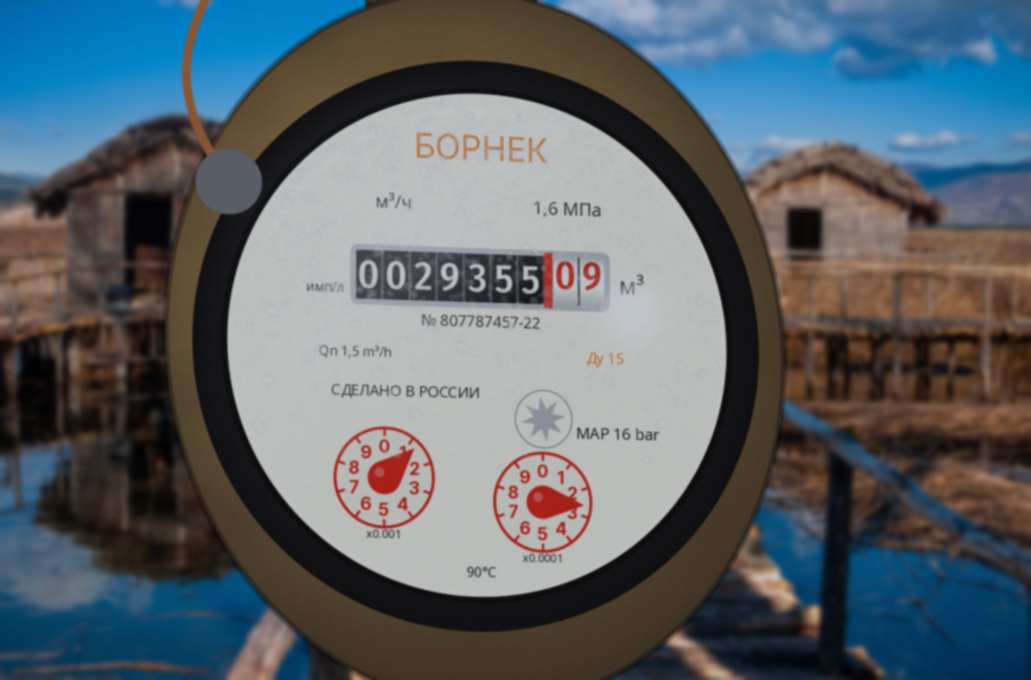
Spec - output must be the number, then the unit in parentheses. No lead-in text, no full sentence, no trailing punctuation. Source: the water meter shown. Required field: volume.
29355.0912 (m³)
